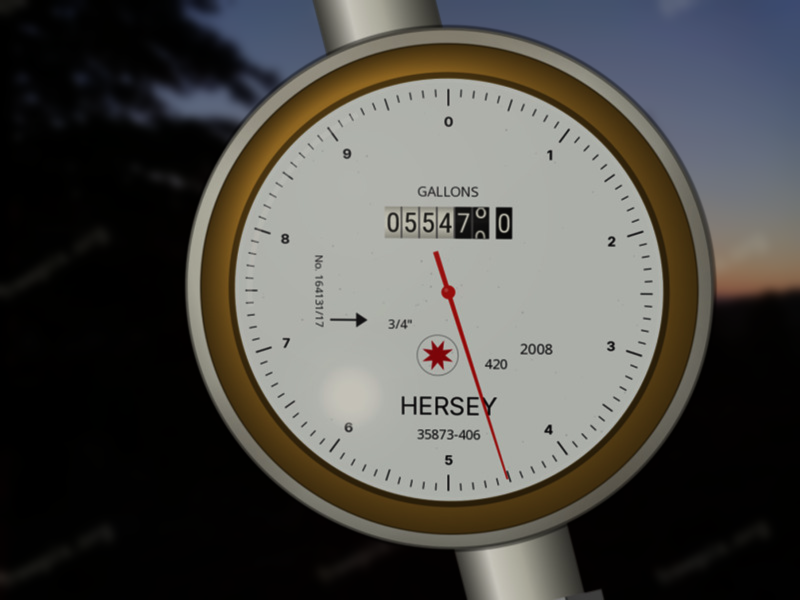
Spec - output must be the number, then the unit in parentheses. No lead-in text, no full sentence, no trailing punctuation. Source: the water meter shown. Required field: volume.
554784.5 (gal)
